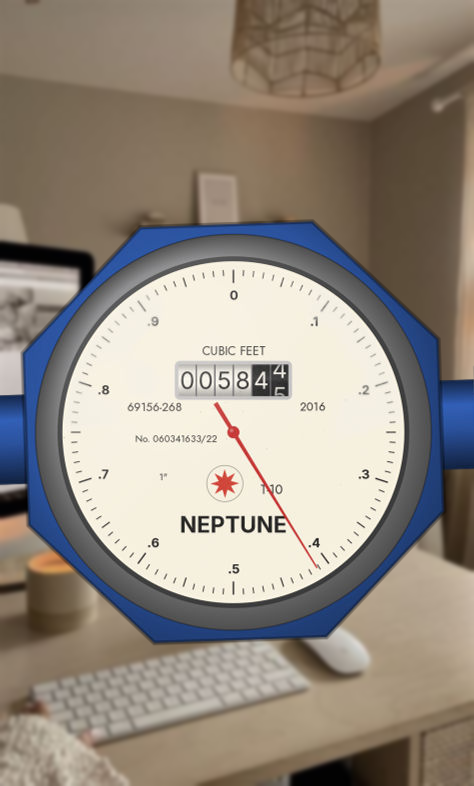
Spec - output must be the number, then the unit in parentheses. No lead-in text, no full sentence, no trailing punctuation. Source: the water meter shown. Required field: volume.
5844.41 (ft³)
